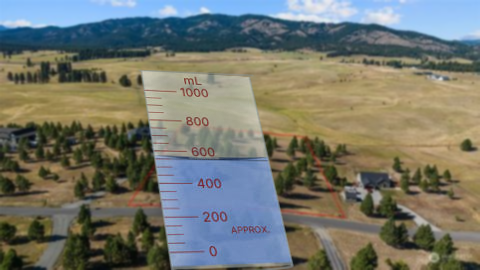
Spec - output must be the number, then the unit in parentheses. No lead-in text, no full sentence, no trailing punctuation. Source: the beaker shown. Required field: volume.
550 (mL)
